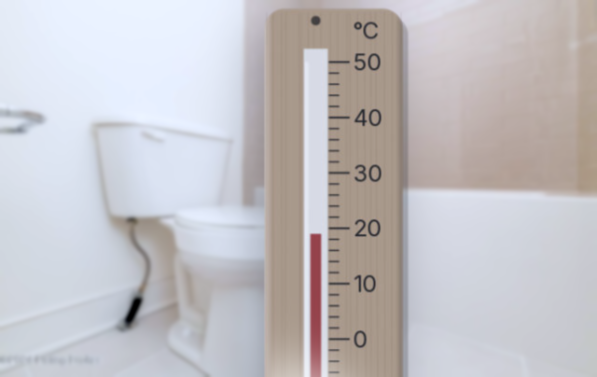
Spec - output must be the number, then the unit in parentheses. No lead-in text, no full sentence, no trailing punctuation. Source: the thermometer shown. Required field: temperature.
19 (°C)
